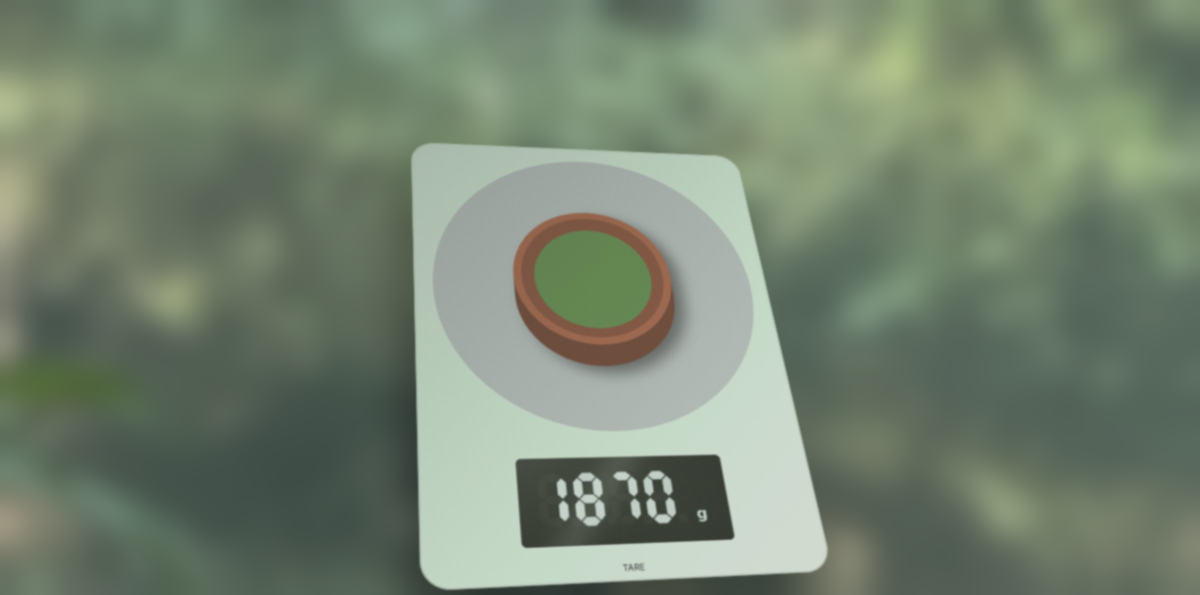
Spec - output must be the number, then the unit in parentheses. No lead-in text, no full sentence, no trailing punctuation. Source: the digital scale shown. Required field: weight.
1870 (g)
